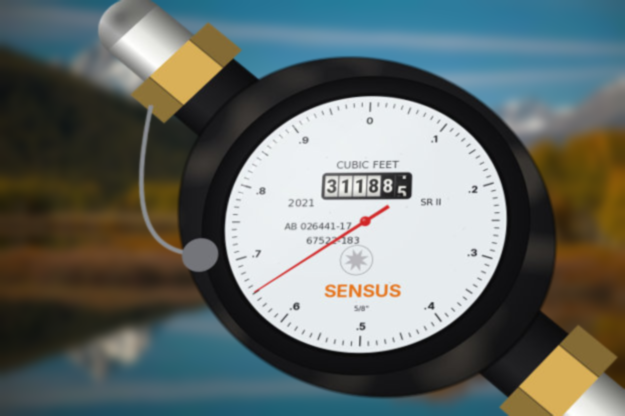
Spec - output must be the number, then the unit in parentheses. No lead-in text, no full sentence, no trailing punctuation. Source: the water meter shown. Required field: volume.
311884.65 (ft³)
